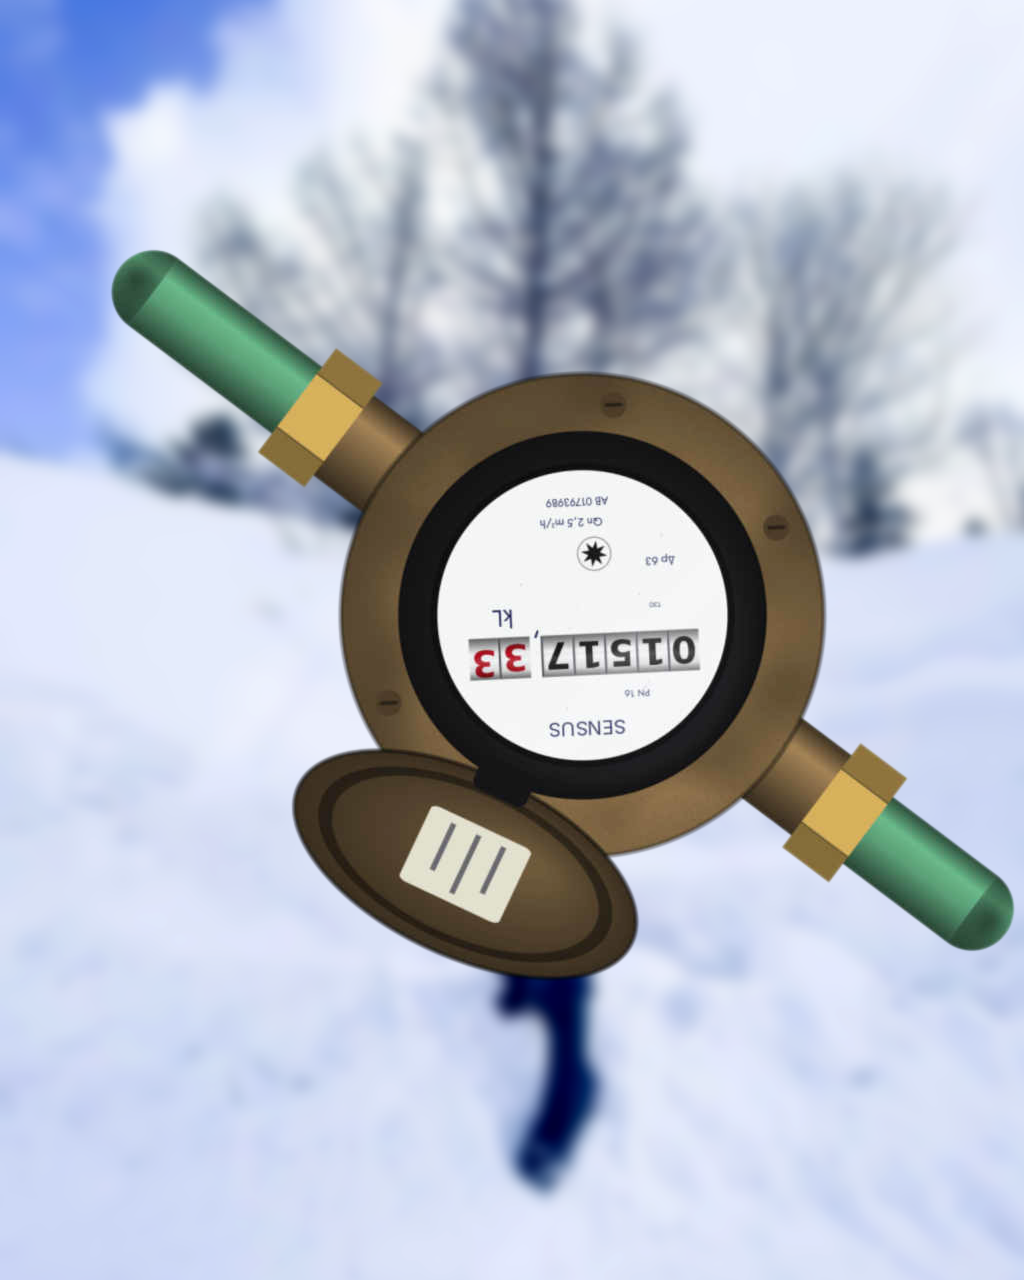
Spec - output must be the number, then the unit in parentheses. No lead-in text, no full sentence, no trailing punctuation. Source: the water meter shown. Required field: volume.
1517.33 (kL)
